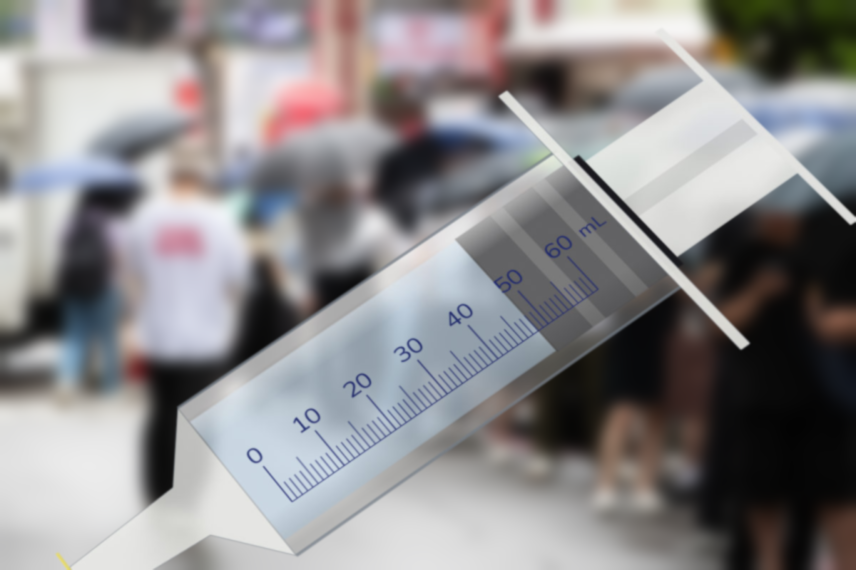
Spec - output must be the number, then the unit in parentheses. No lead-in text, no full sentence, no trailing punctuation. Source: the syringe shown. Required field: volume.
48 (mL)
